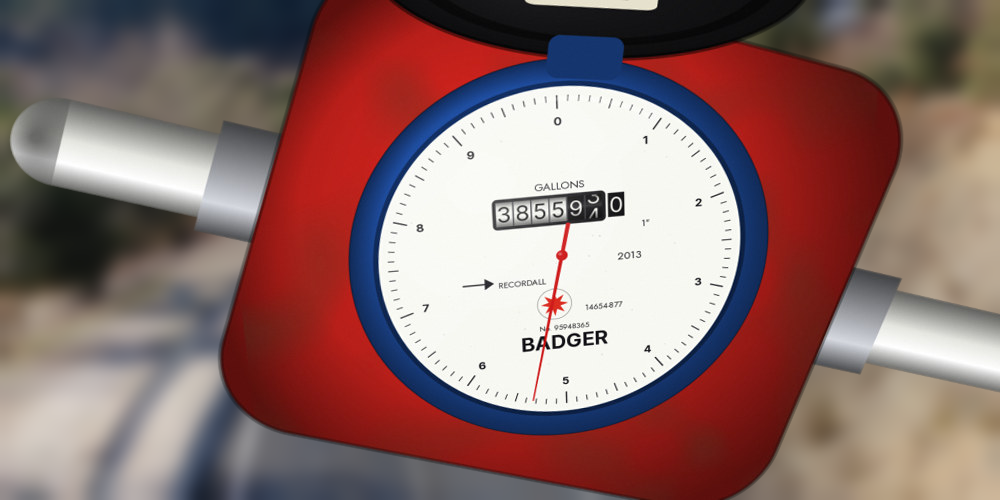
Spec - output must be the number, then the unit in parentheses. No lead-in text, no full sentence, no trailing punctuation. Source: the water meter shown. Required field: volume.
3855935.3 (gal)
